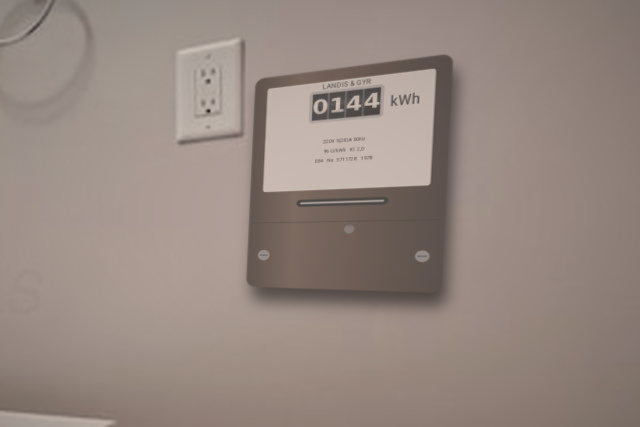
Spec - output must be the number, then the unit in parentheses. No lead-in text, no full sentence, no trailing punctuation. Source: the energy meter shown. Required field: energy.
144 (kWh)
